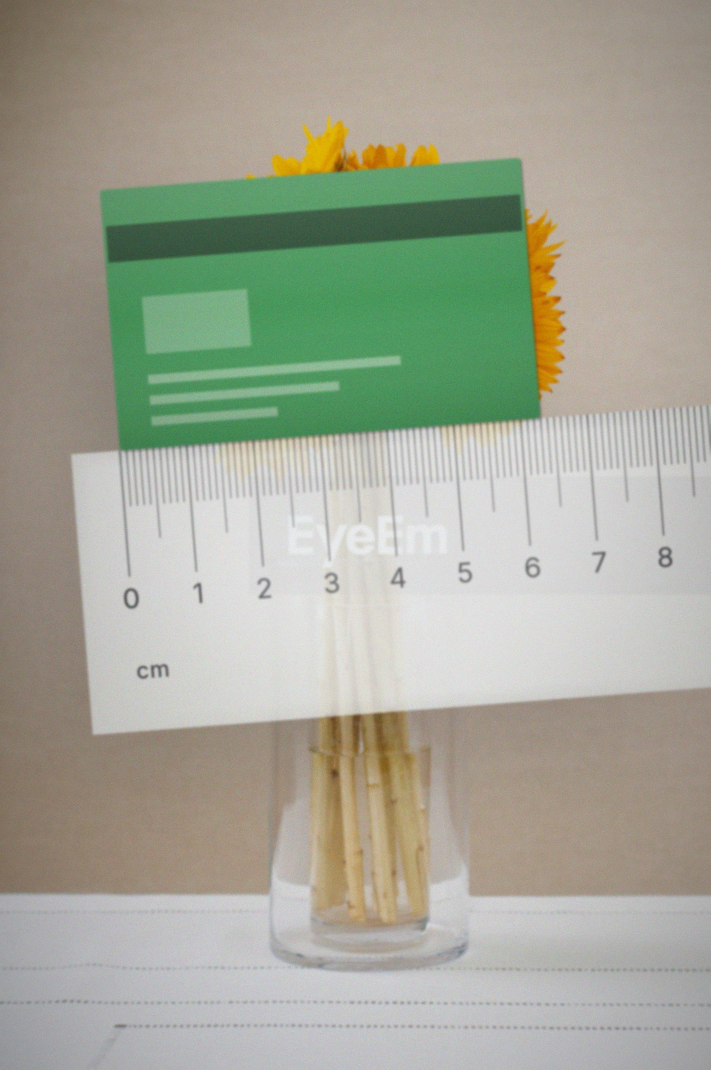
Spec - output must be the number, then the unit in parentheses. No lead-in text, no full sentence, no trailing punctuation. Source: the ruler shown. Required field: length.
6.3 (cm)
